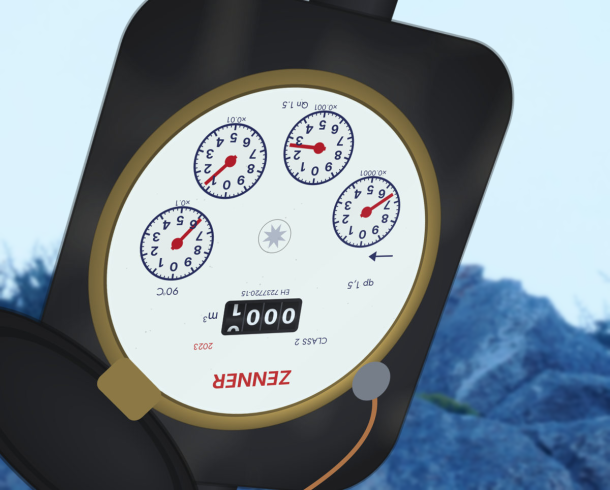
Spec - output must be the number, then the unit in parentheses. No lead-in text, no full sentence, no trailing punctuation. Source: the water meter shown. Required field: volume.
0.6126 (m³)
